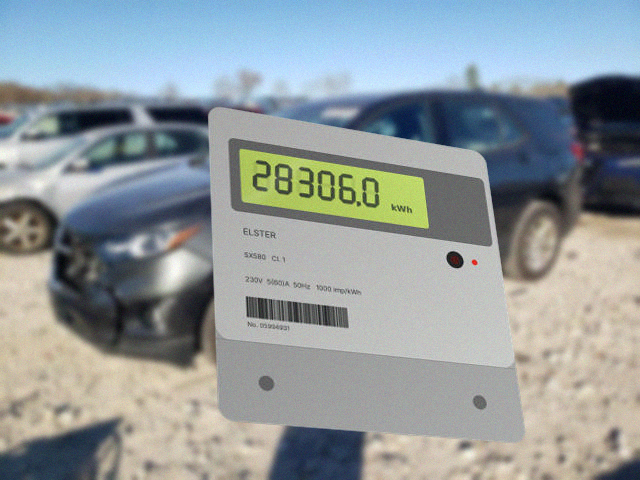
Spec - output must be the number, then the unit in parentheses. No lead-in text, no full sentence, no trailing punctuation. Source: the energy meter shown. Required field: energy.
28306.0 (kWh)
